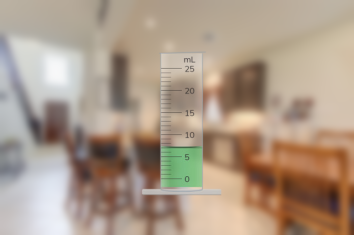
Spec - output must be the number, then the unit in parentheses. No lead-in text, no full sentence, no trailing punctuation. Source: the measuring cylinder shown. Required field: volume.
7 (mL)
